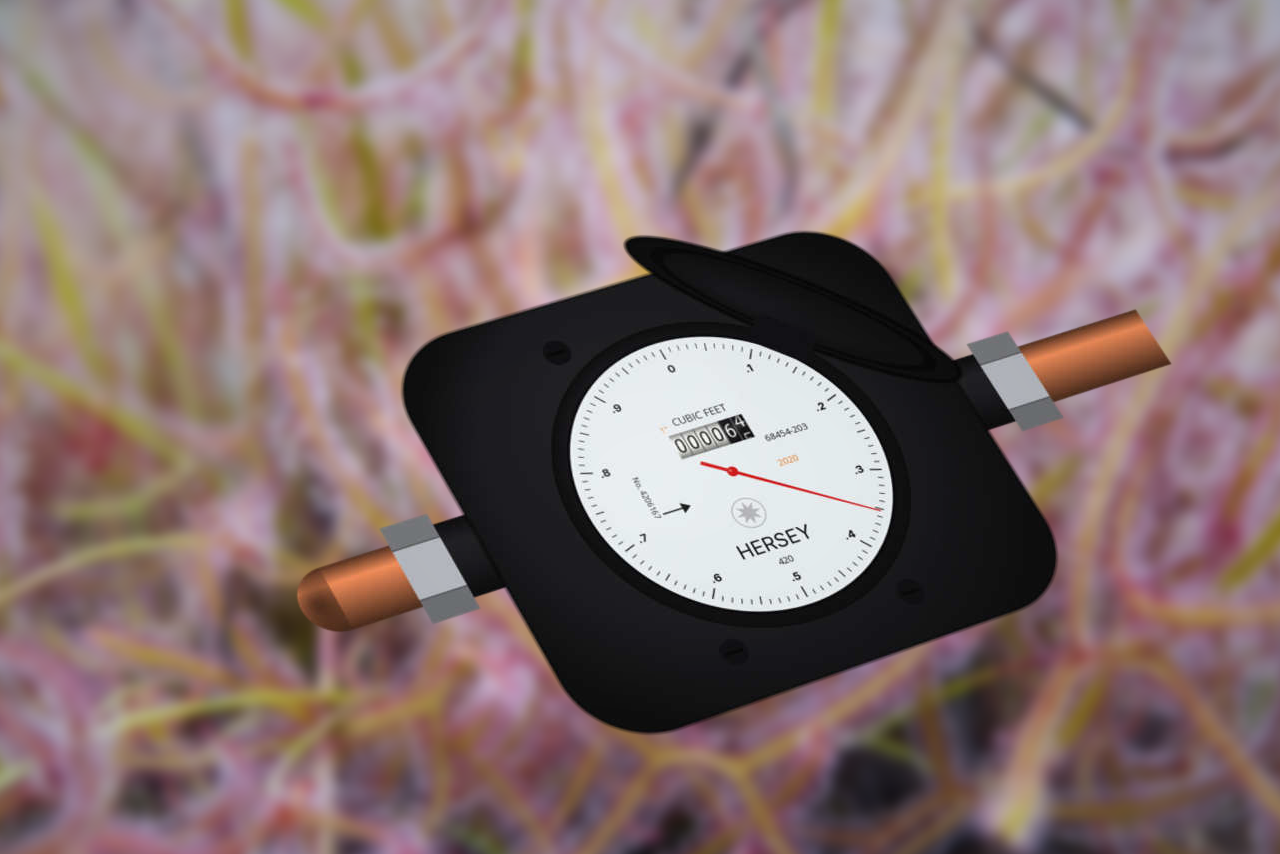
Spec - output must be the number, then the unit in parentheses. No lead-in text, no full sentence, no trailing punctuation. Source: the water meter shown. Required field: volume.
64.35 (ft³)
